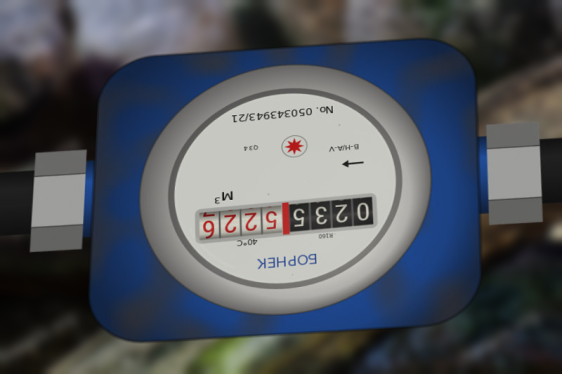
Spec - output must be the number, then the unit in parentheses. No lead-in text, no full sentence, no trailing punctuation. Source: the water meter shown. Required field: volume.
235.5226 (m³)
